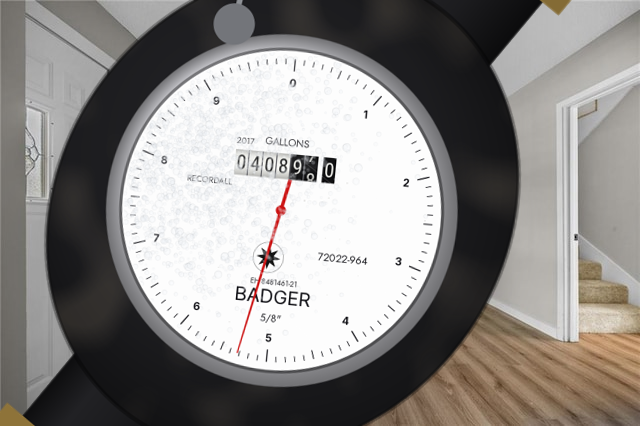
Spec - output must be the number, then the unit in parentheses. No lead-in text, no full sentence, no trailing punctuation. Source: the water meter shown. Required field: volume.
408975.3 (gal)
